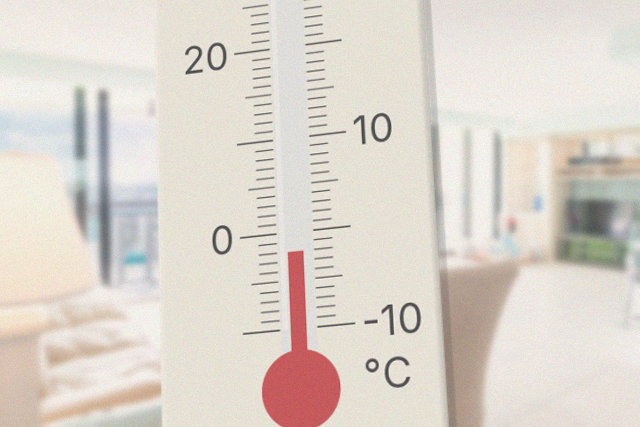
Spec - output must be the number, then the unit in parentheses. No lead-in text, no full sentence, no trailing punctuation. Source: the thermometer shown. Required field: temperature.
-2 (°C)
